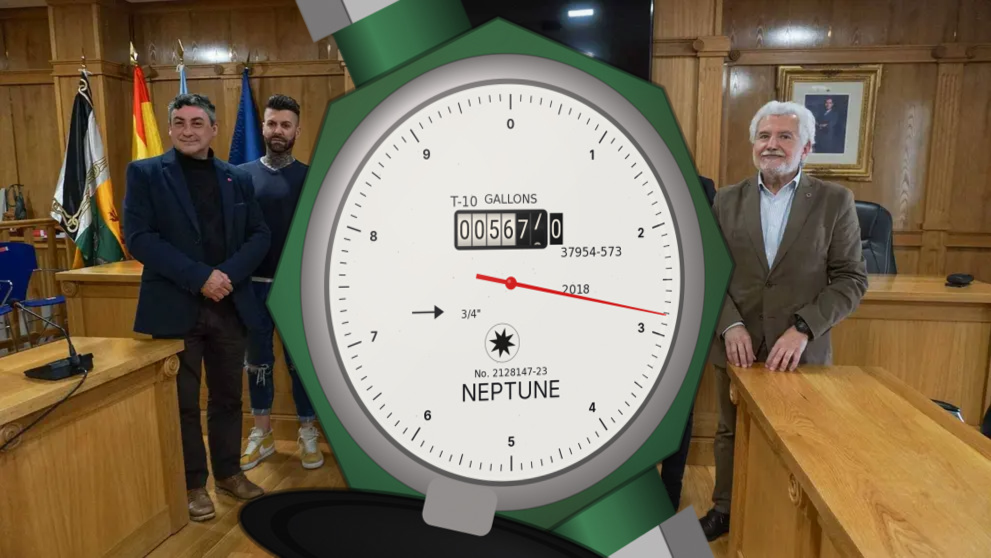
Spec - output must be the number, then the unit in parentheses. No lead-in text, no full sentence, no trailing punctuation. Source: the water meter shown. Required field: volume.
56772.8 (gal)
